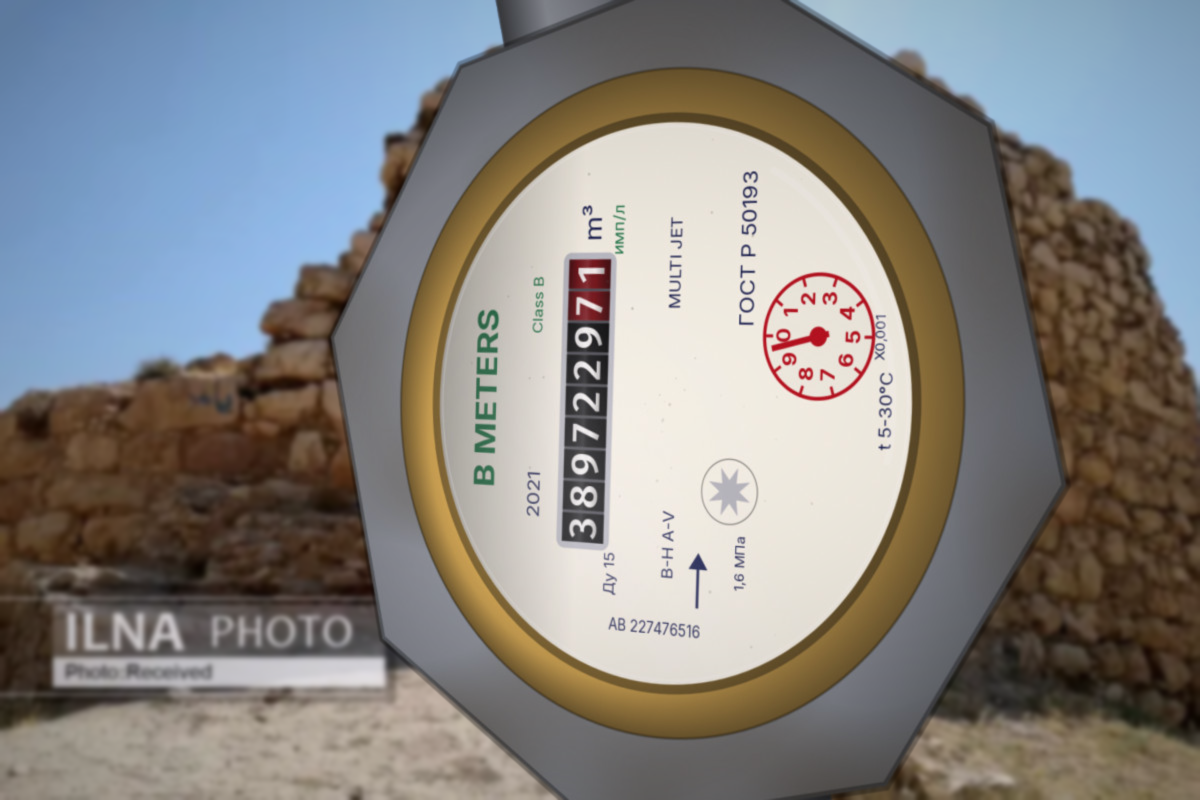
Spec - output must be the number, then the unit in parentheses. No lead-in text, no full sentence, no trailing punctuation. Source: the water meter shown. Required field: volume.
3897229.709 (m³)
